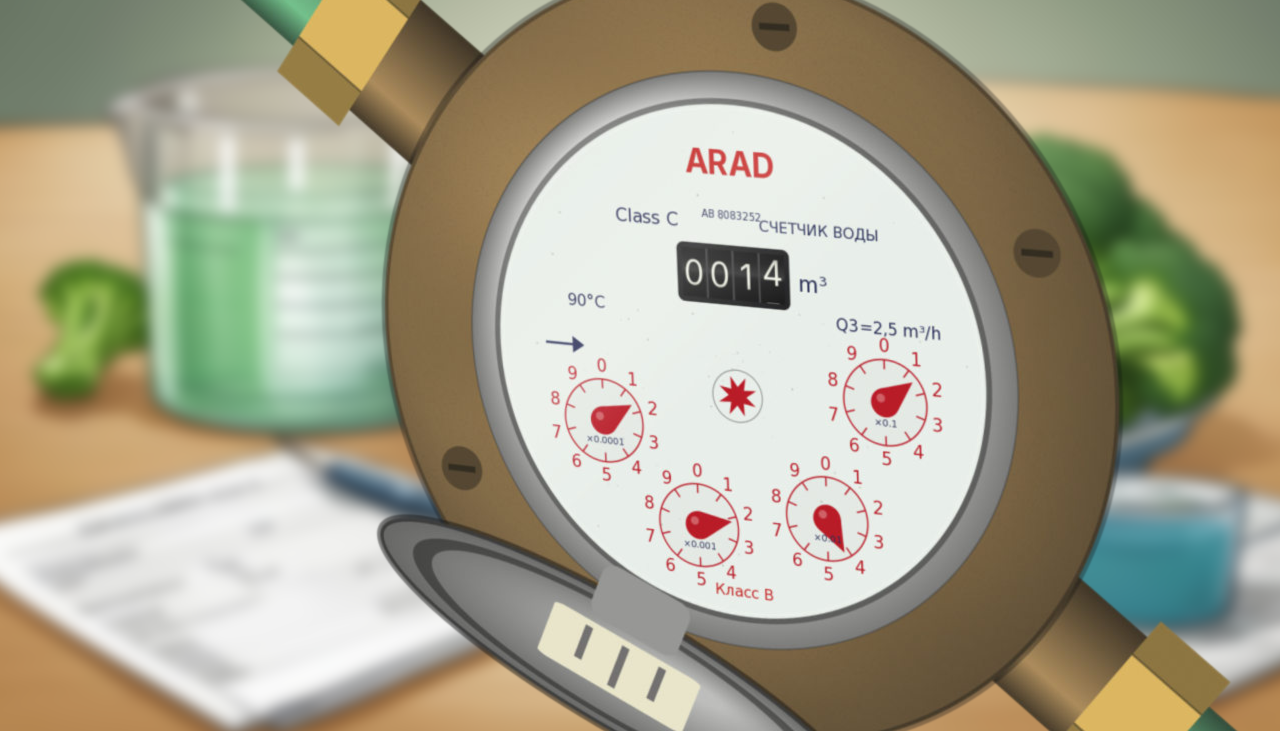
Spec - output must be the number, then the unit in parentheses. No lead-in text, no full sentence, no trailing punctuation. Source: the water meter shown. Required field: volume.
14.1421 (m³)
